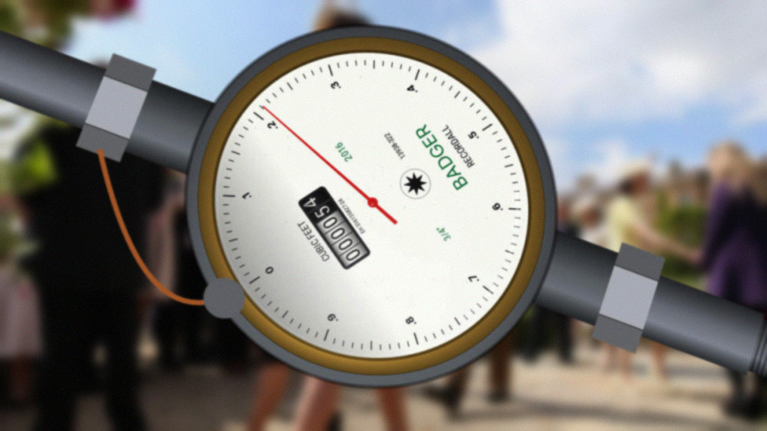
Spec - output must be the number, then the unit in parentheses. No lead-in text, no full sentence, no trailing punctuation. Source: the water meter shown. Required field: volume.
54.21 (ft³)
